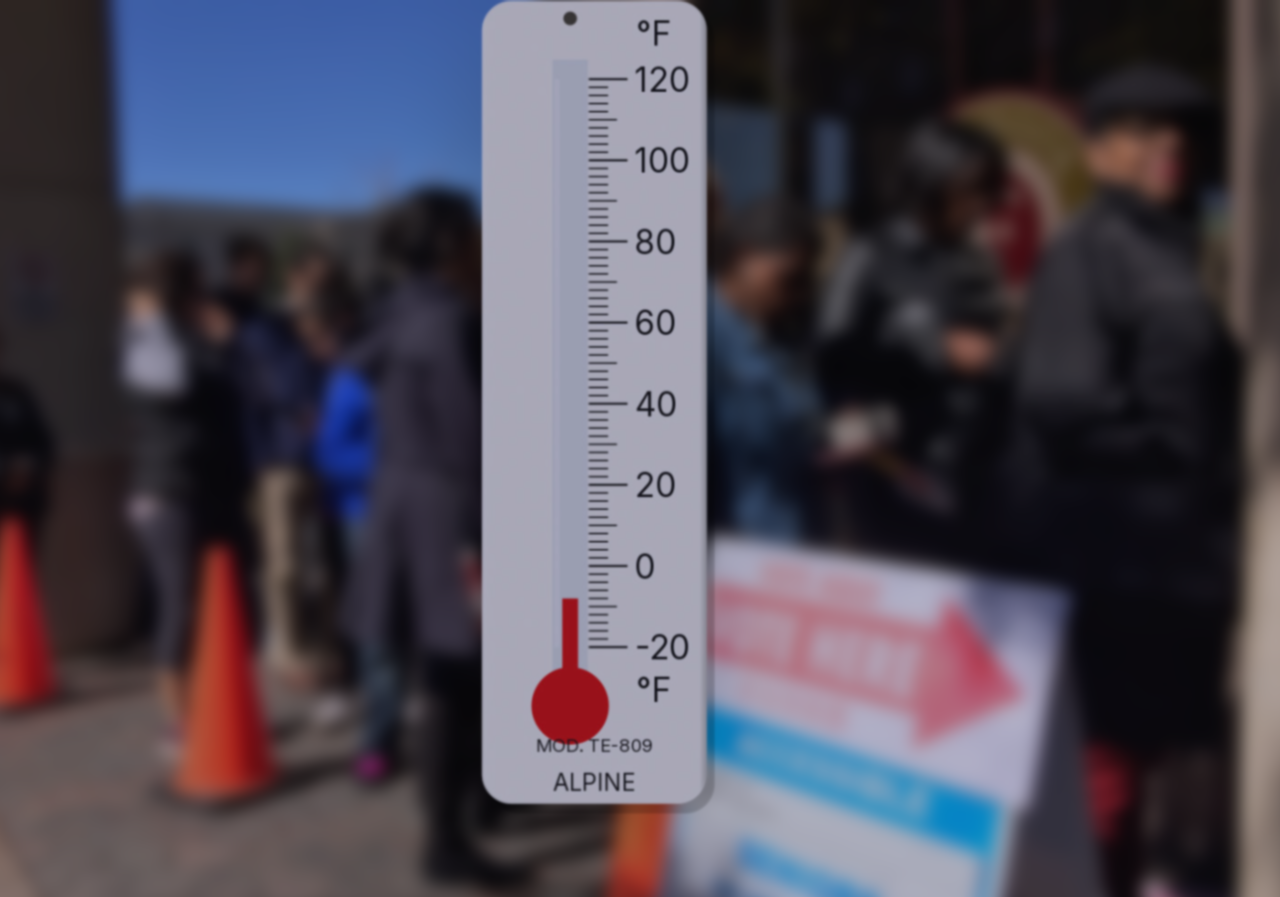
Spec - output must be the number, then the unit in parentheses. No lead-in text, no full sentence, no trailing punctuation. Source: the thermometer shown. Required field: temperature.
-8 (°F)
